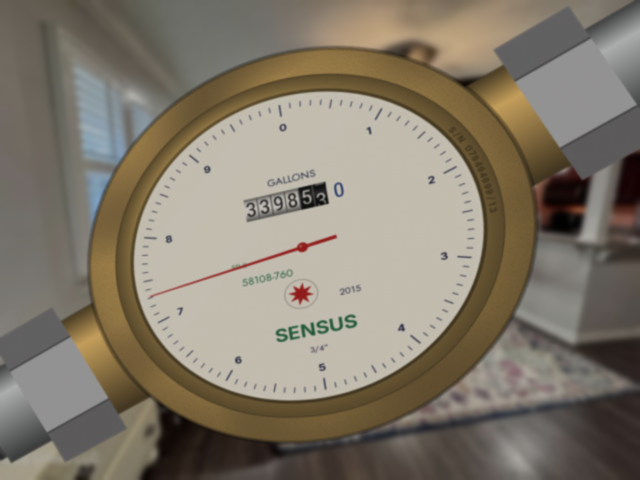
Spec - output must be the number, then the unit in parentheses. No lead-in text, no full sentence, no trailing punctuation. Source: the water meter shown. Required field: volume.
3398527.3 (gal)
